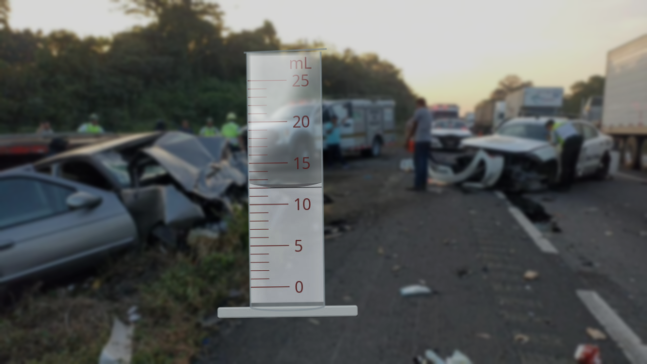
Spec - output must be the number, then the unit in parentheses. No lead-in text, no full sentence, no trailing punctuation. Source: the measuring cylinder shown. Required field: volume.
12 (mL)
